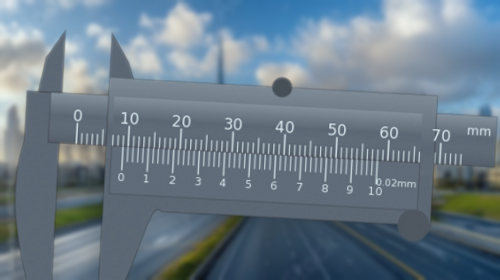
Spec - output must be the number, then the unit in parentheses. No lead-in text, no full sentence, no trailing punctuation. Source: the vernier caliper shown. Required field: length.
9.0 (mm)
